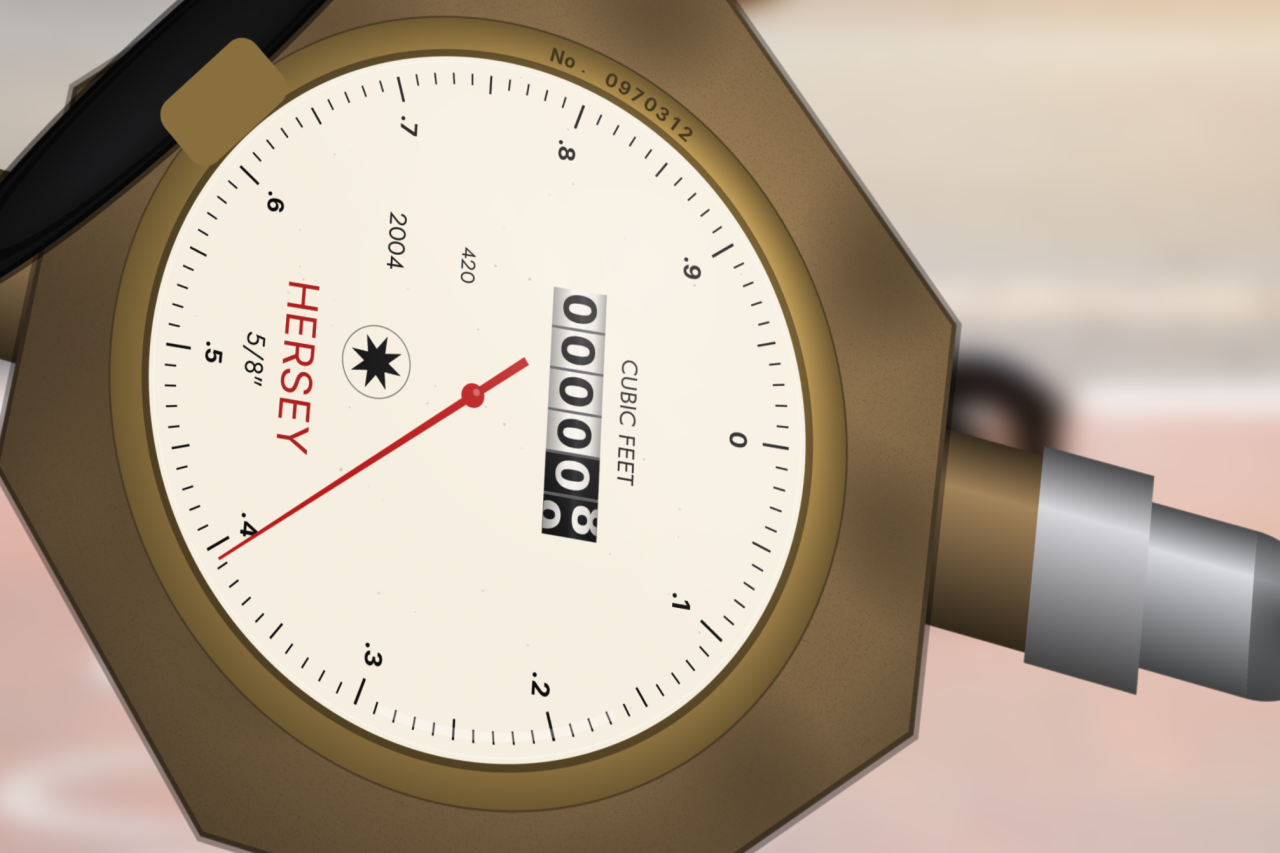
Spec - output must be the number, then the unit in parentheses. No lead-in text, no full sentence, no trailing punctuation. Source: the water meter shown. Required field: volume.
8.39 (ft³)
